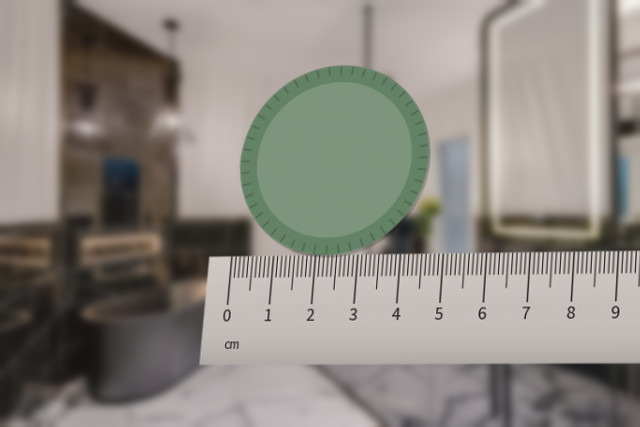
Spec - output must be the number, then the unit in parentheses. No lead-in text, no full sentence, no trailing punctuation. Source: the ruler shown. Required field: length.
4.5 (cm)
